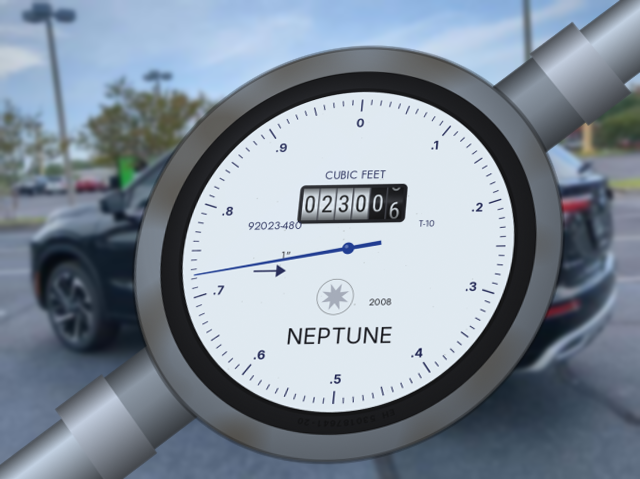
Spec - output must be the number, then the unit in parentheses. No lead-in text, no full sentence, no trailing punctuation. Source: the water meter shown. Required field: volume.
23005.72 (ft³)
